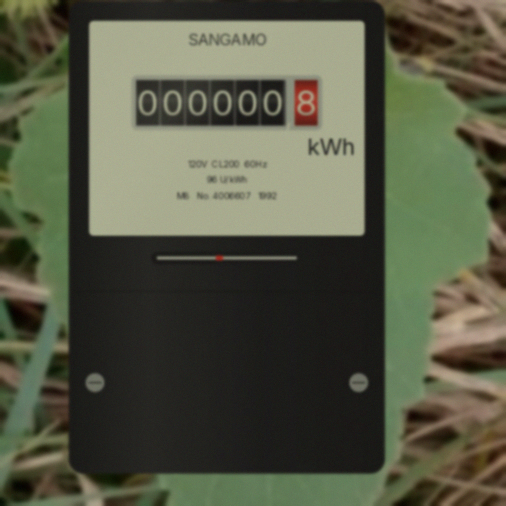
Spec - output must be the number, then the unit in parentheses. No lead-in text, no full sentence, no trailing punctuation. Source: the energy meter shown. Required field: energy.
0.8 (kWh)
